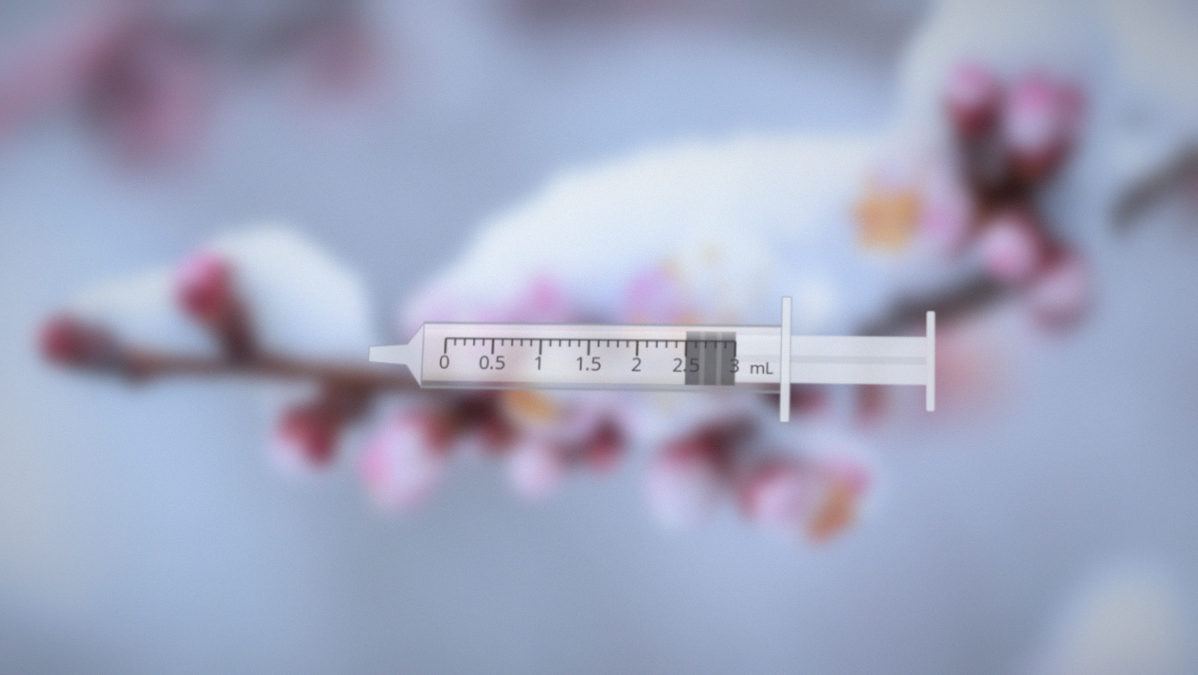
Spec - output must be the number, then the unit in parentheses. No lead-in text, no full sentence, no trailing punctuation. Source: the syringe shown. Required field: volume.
2.5 (mL)
